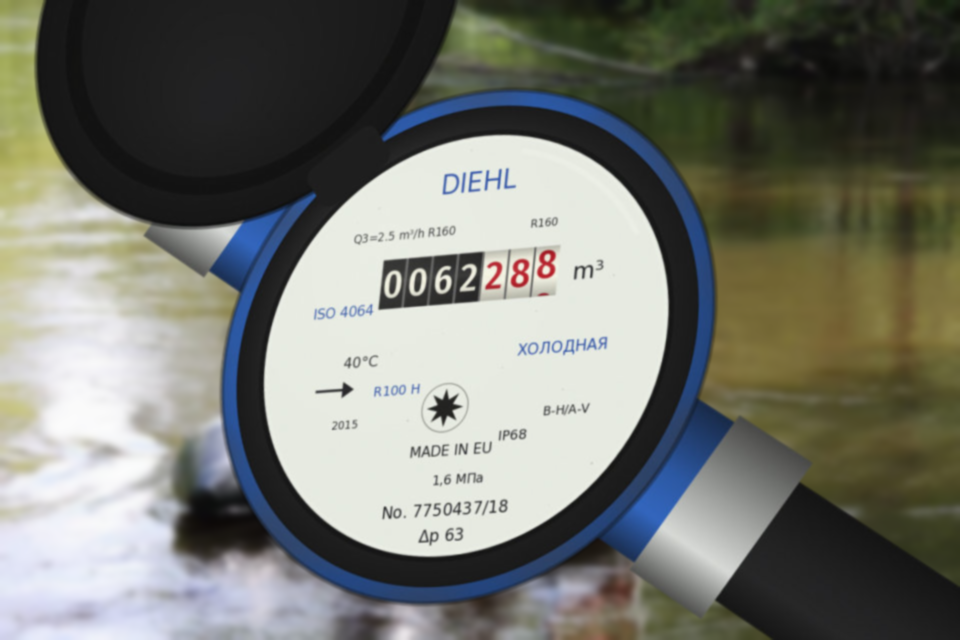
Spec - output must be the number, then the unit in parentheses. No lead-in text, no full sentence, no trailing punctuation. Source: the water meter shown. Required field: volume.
62.288 (m³)
